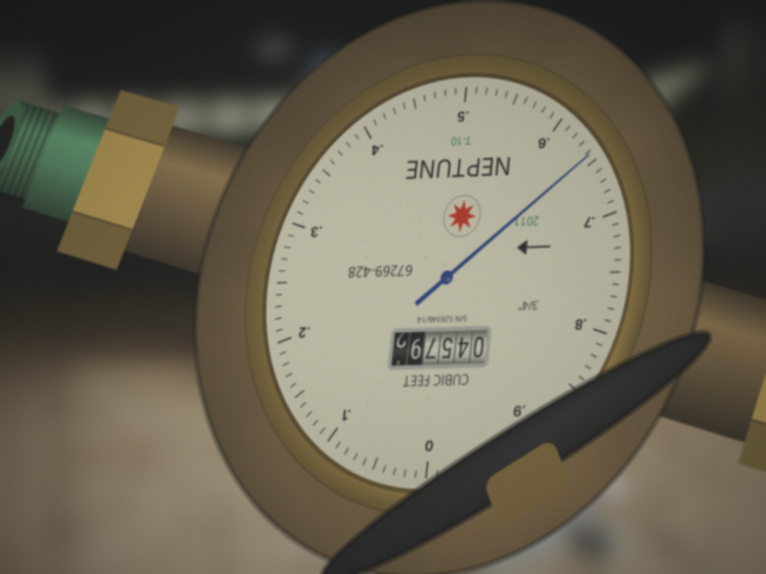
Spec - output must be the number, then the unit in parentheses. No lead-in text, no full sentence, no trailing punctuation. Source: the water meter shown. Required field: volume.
45791.64 (ft³)
